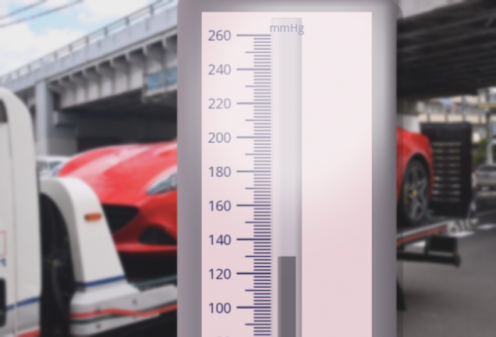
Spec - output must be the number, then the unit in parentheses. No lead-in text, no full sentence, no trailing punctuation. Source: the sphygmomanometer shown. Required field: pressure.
130 (mmHg)
